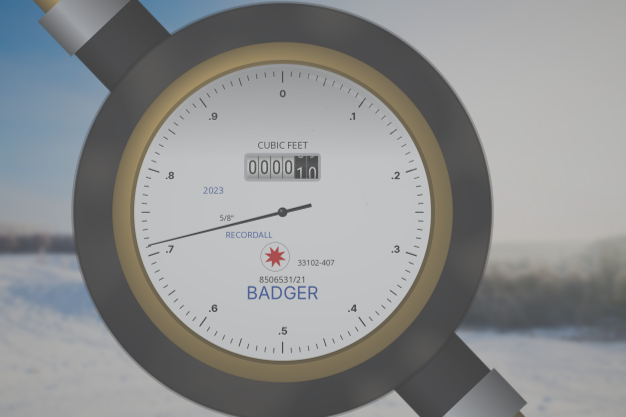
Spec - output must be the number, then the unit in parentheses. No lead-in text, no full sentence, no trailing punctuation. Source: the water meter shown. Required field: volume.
9.71 (ft³)
